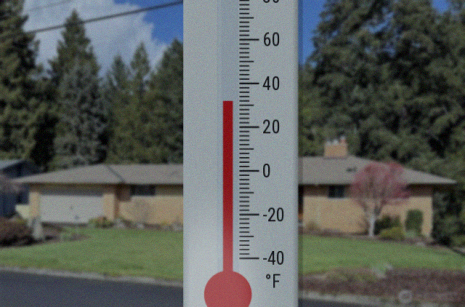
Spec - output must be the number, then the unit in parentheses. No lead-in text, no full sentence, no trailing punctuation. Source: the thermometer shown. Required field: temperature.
32 (°F)
